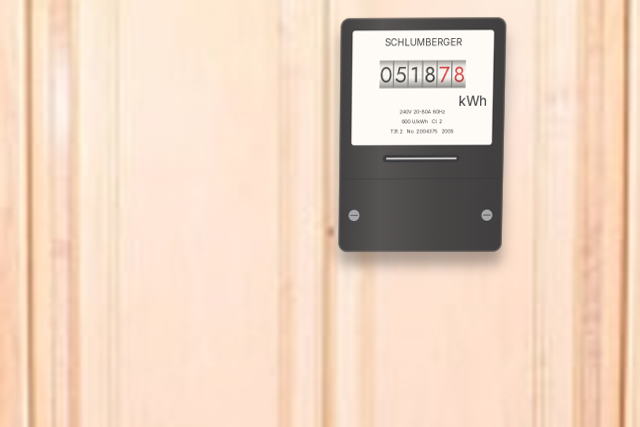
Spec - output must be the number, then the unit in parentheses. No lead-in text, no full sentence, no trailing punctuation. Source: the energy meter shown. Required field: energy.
518.78 (kWh)
